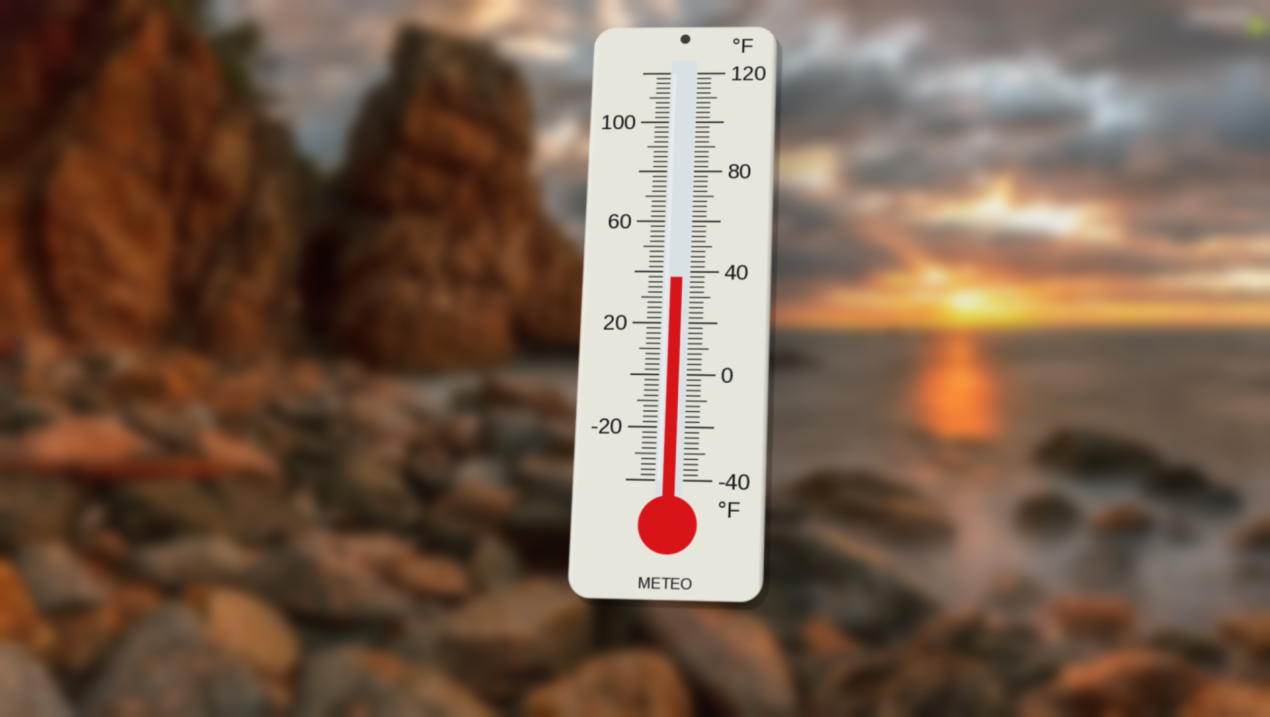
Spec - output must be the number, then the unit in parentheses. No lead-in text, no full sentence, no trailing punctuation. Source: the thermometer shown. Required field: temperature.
38 (°F)
